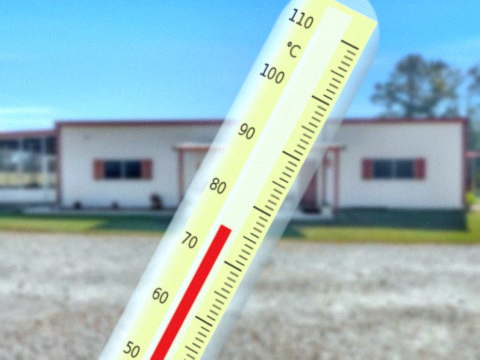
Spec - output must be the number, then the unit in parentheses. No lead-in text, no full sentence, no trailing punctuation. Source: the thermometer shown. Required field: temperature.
75 (°C)
